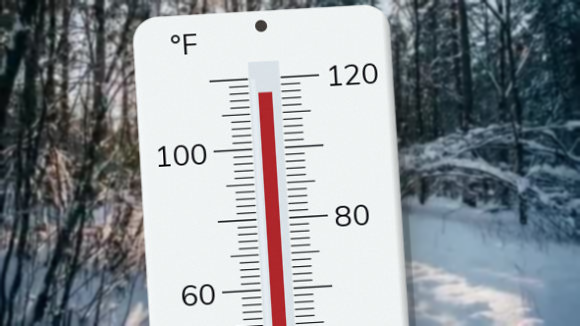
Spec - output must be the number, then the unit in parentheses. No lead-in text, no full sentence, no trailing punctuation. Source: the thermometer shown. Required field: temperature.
116 (°F)
